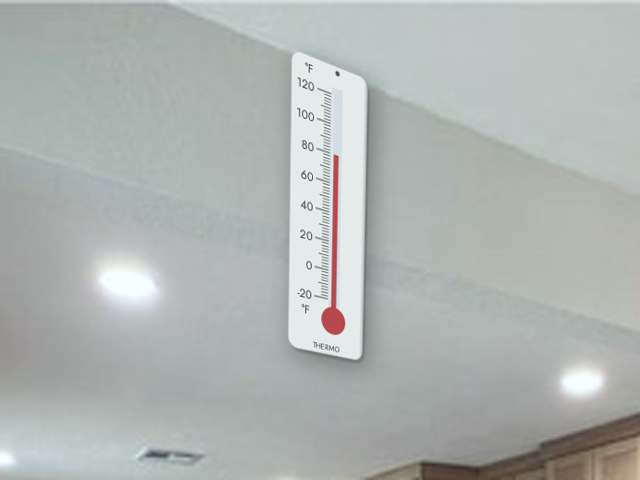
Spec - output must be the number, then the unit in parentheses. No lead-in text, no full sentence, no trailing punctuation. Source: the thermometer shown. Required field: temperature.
80 (°F)
